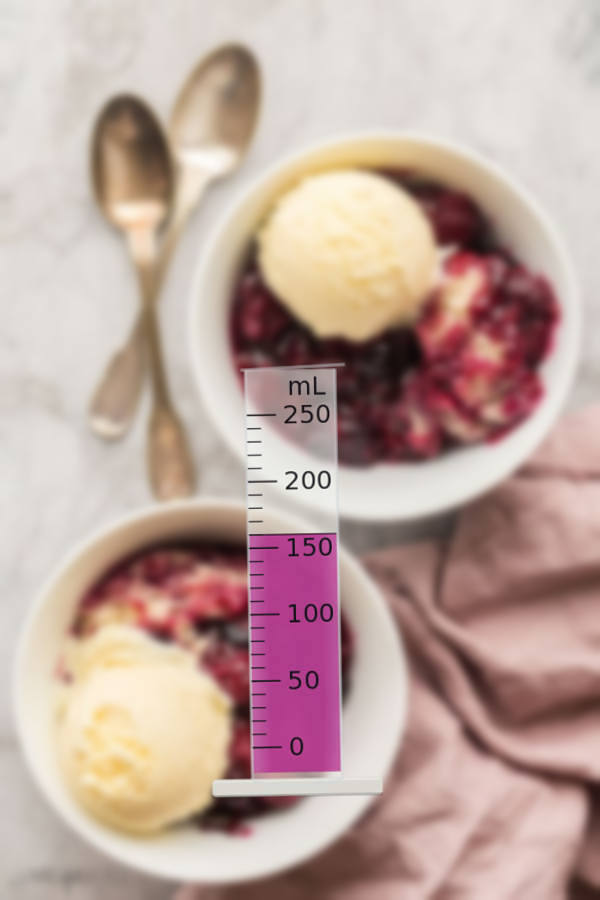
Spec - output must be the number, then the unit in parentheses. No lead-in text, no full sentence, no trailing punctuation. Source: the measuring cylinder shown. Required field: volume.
160 (mL)
